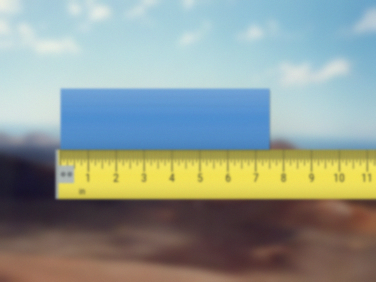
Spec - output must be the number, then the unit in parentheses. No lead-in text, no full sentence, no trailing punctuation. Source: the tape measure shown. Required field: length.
7.5 (in)
